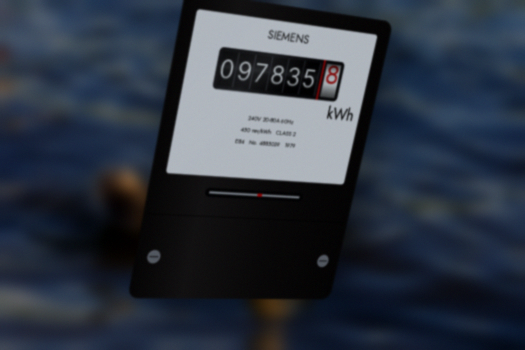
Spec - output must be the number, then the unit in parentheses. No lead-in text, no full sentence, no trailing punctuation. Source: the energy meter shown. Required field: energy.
97835.8 (kWh)
